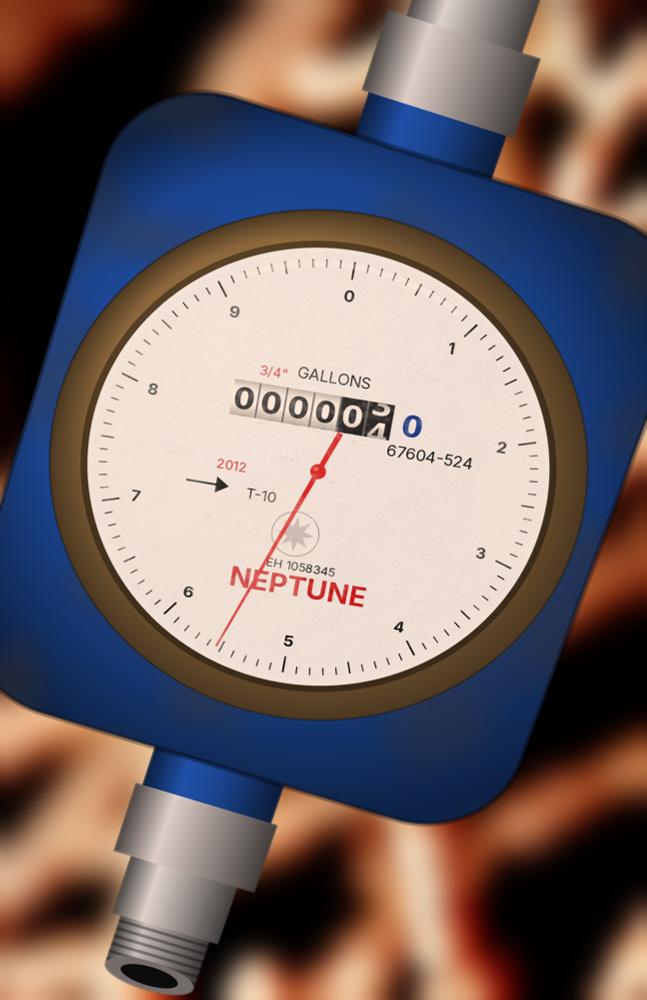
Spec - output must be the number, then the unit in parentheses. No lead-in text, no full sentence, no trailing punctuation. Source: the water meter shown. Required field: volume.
35.5 (gal)
